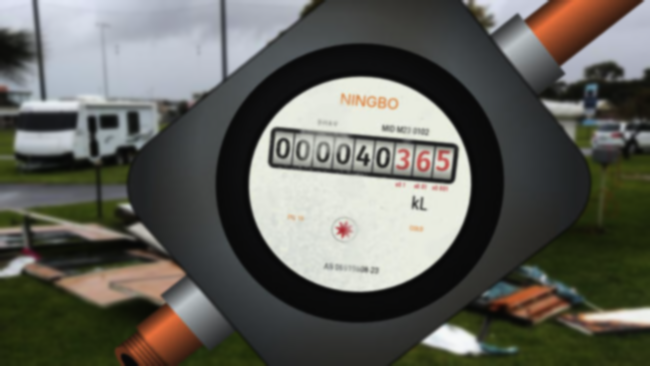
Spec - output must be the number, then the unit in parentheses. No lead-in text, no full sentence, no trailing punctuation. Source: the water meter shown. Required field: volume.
40.365 (kL)
